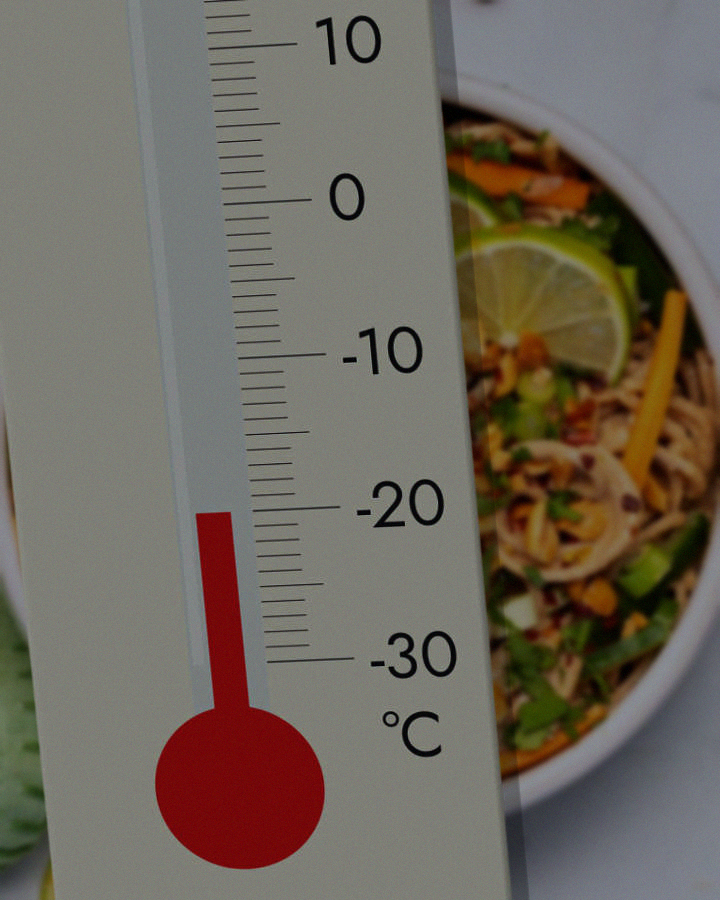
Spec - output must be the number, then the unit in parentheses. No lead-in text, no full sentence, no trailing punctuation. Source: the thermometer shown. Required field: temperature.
-20 (°C)
